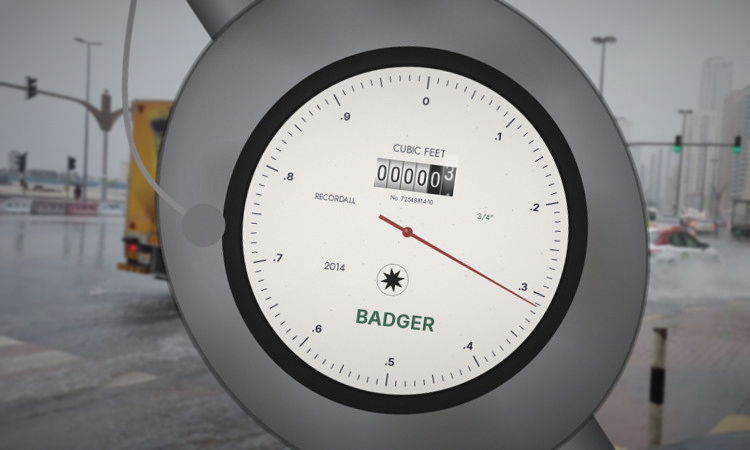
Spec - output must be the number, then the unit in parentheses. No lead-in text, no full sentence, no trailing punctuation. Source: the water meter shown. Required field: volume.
3.31 (ft³)
